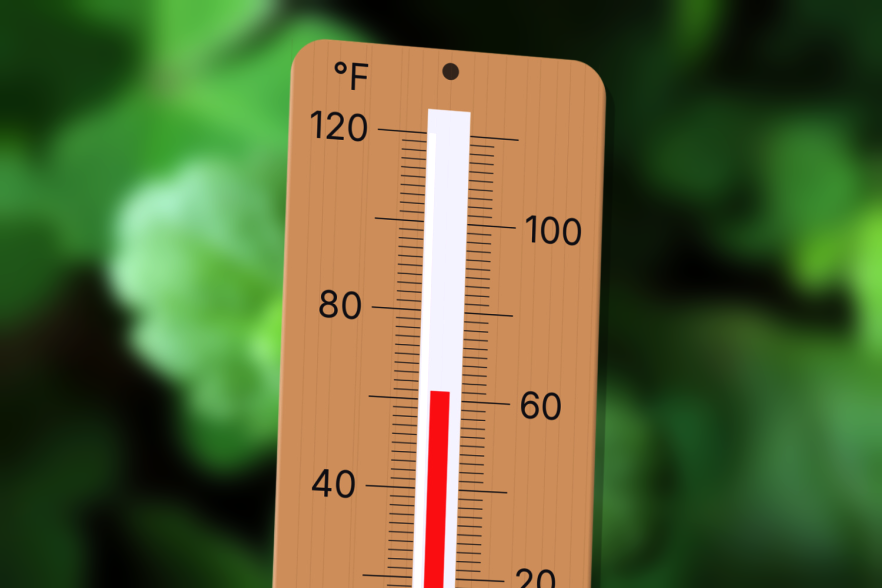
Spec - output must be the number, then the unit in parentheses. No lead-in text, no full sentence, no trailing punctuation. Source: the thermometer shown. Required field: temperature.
62 (°F)
